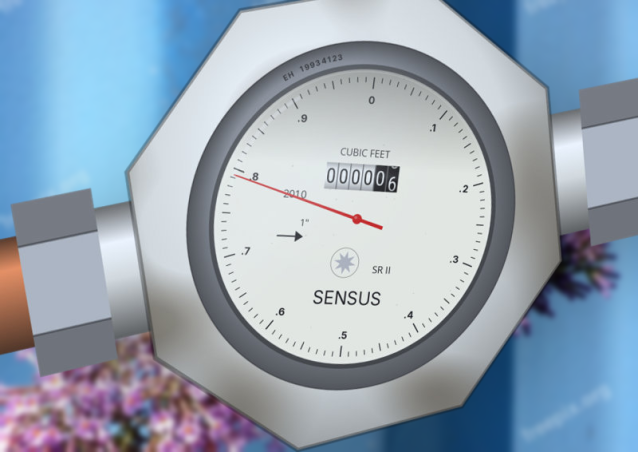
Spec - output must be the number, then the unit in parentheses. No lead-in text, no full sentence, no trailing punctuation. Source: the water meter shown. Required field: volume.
5.79 (ft³)
